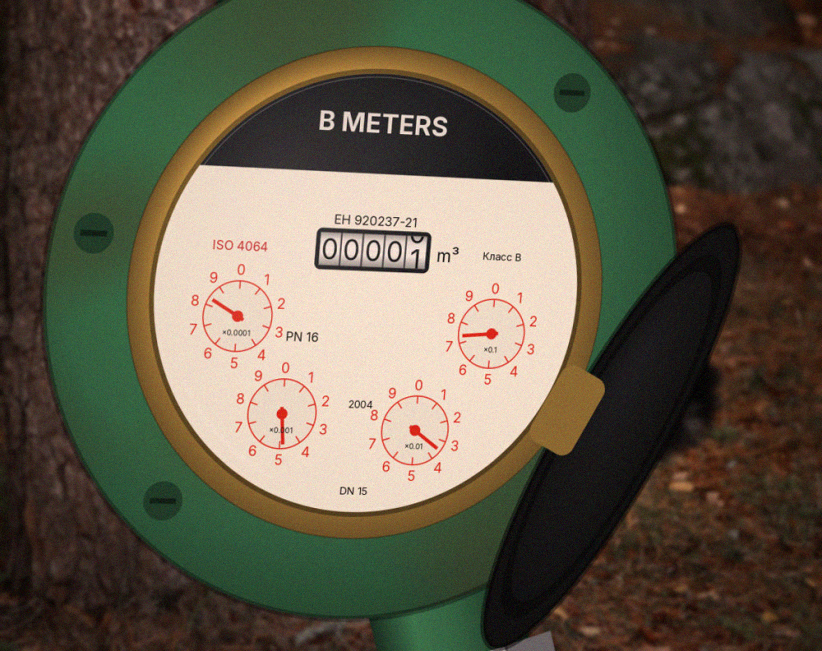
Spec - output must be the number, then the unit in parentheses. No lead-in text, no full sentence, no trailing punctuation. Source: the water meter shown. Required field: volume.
0.7348 (m³)
